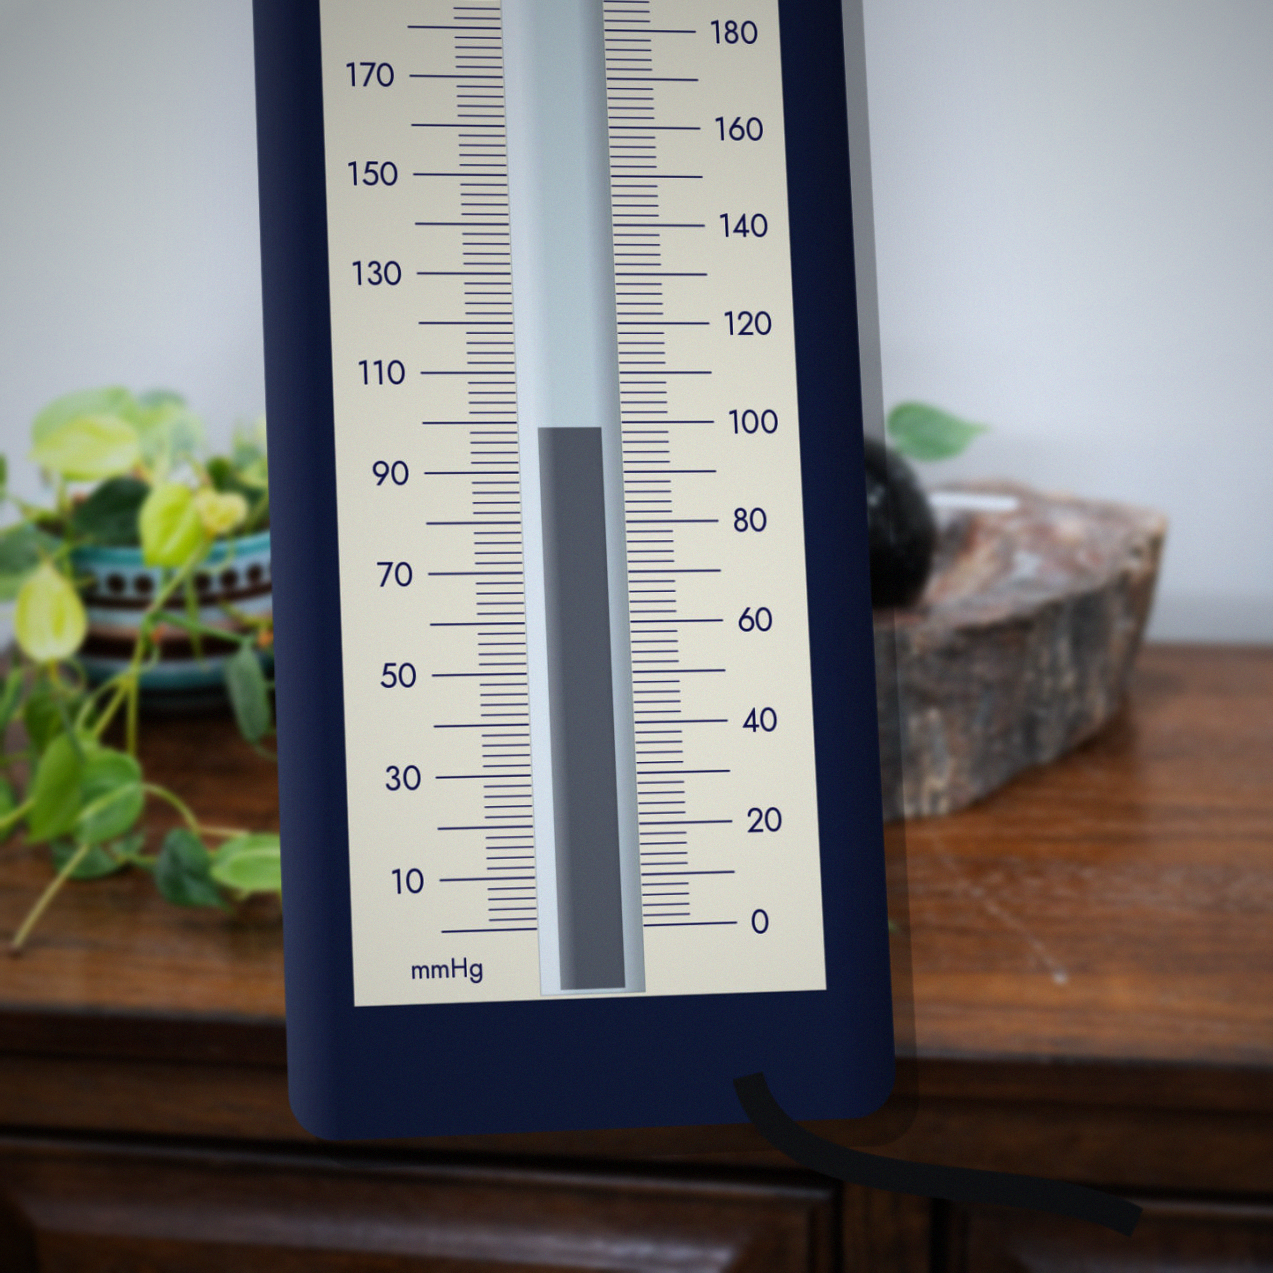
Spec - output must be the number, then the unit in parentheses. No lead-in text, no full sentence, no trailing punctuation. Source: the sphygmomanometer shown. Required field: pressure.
99 (mmHg)
